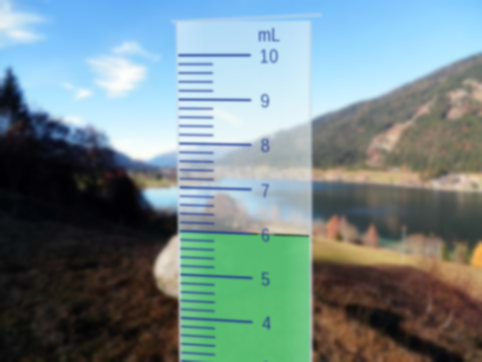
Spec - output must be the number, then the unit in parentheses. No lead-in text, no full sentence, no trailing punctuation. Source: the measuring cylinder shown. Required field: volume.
6 (mL)
